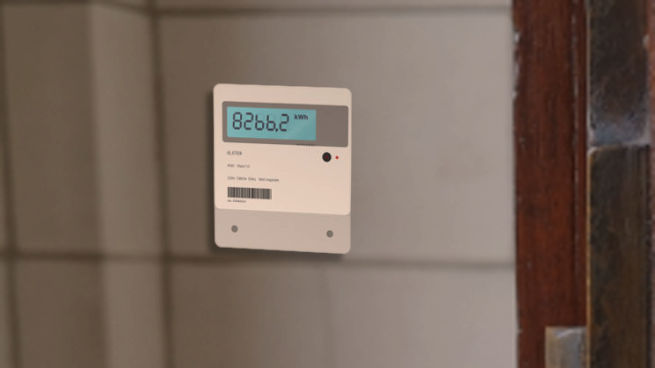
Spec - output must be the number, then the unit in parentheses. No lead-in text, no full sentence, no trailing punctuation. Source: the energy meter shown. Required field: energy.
8266.2 (kWh)
